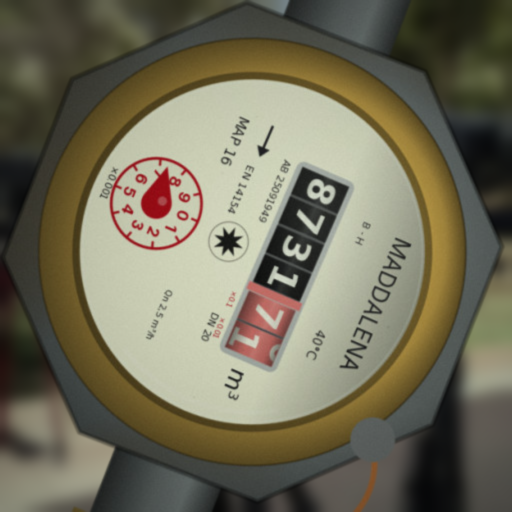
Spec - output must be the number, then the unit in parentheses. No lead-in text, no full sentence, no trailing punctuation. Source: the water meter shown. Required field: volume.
8731.707 (m³)
